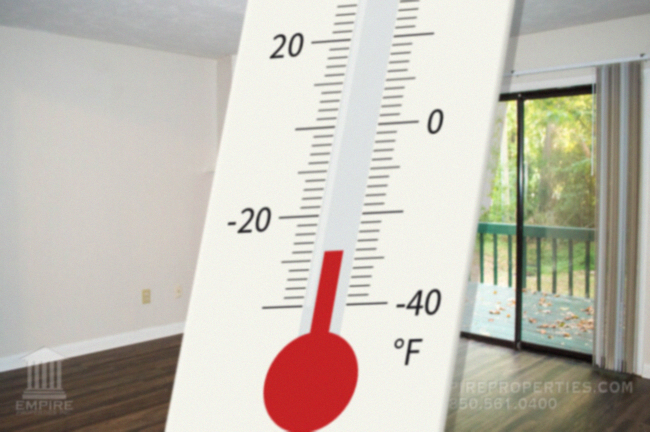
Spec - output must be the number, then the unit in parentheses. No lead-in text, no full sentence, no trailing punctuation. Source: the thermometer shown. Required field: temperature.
-28 (°F)
